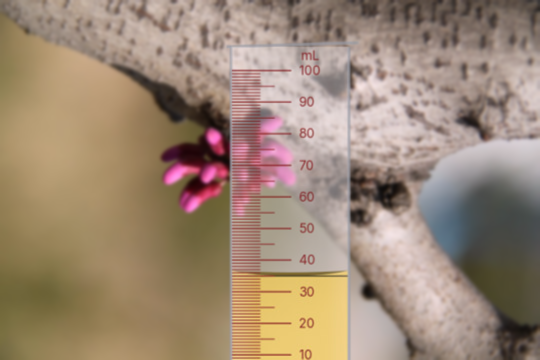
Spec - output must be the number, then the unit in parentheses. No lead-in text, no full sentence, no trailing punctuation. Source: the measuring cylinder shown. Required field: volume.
35 (mL)
